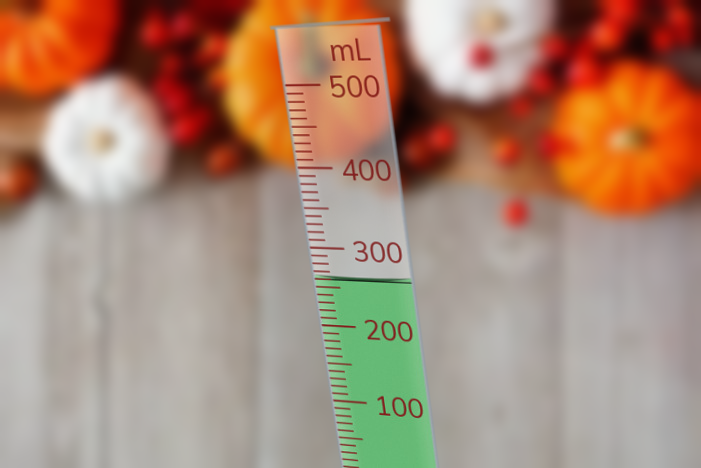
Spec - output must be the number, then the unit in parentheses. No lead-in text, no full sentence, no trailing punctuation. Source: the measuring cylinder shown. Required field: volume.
260 (mL)
